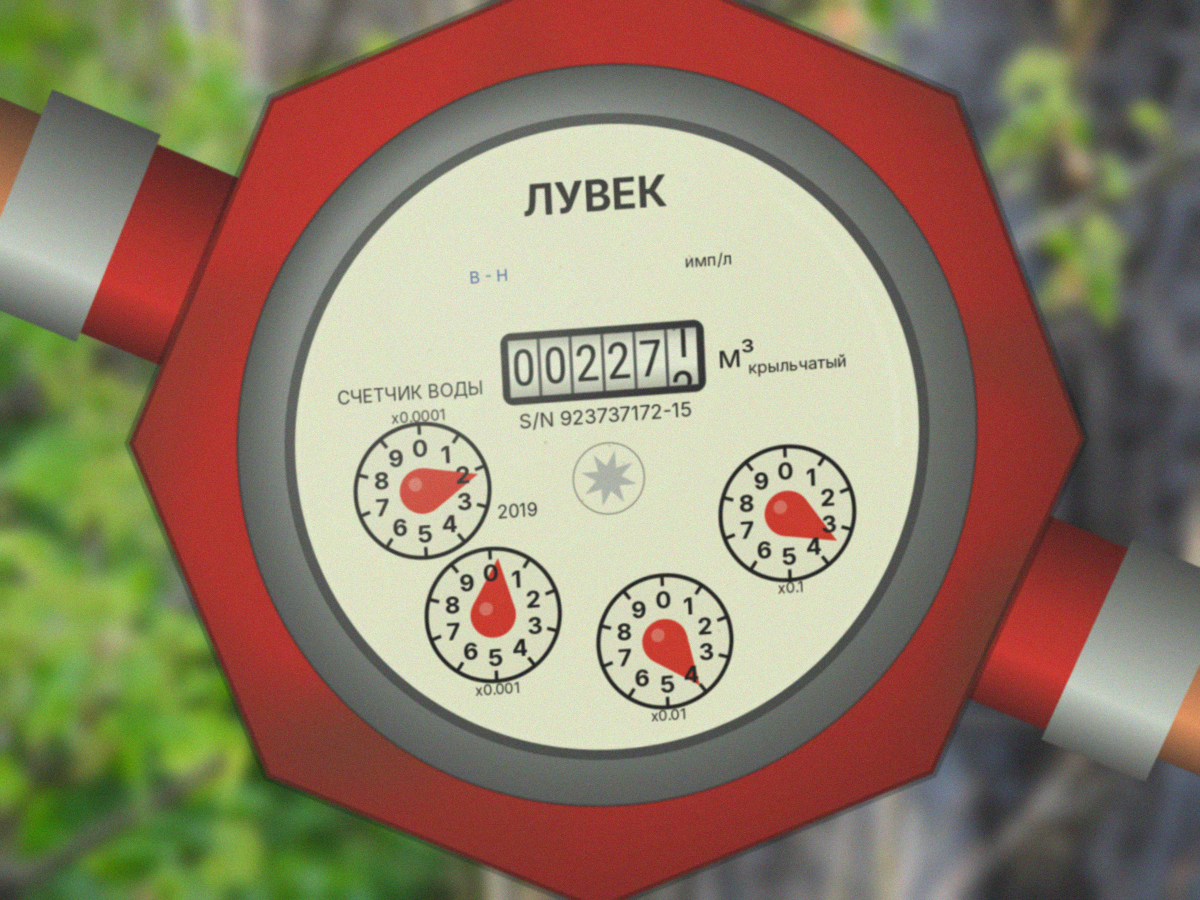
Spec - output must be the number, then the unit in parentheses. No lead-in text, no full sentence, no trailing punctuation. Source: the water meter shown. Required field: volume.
2271.3402 (m³)
